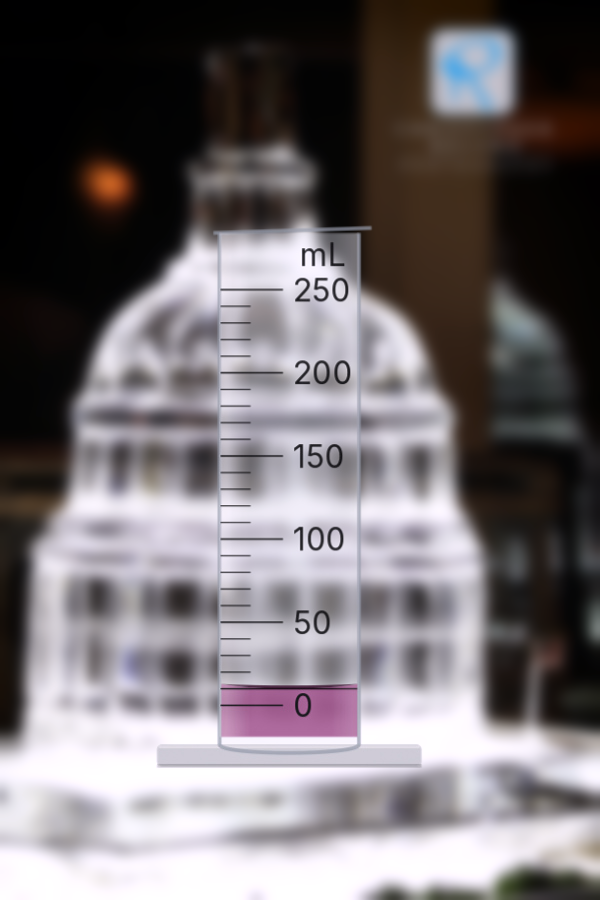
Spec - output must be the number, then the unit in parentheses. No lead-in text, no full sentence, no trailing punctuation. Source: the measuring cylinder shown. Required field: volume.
10 (mL)
